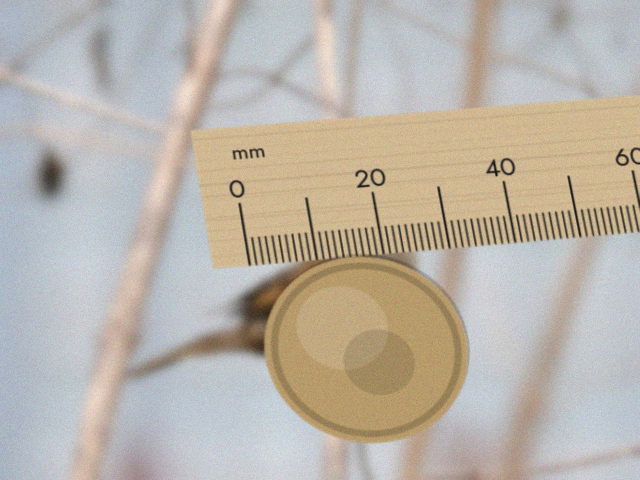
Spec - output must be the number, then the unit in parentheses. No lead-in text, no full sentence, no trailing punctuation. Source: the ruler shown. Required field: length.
30 (mm)
